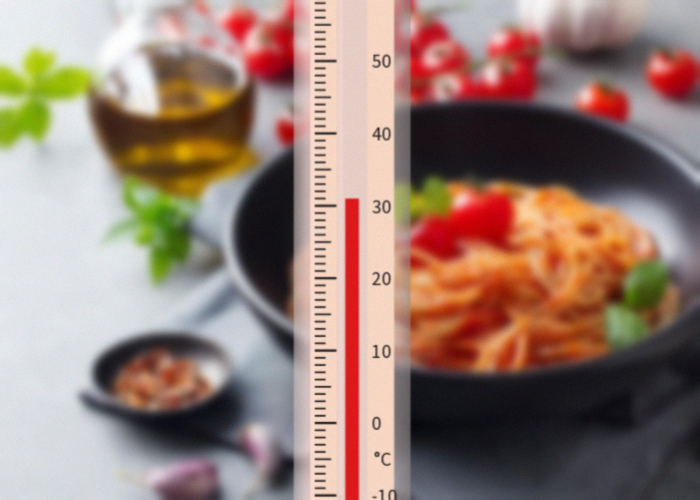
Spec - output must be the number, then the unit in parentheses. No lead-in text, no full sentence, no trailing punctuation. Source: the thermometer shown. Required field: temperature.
31 (°C)
